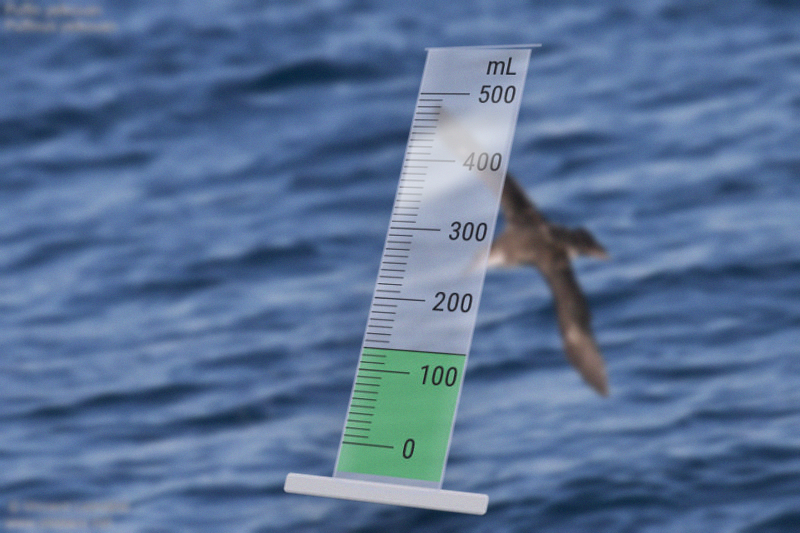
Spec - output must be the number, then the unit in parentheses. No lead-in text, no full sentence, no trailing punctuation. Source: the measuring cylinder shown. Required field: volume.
130 (mL)
